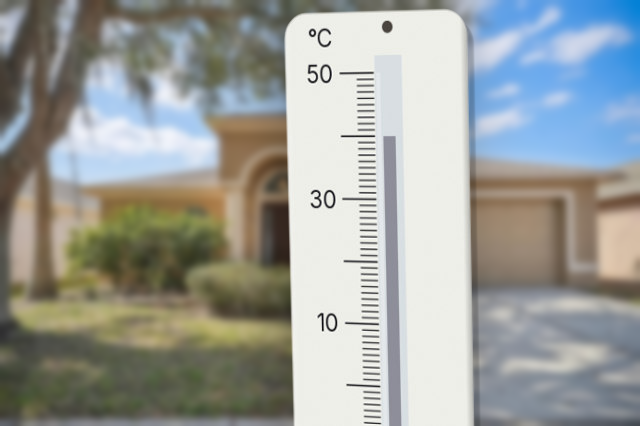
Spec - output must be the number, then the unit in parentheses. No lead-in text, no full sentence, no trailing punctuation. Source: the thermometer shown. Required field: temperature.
40 (°C)
